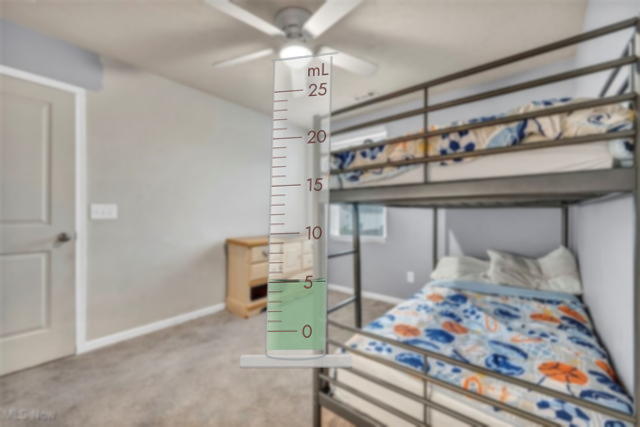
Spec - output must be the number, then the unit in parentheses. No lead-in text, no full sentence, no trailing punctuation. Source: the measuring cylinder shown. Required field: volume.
5 (mL)
